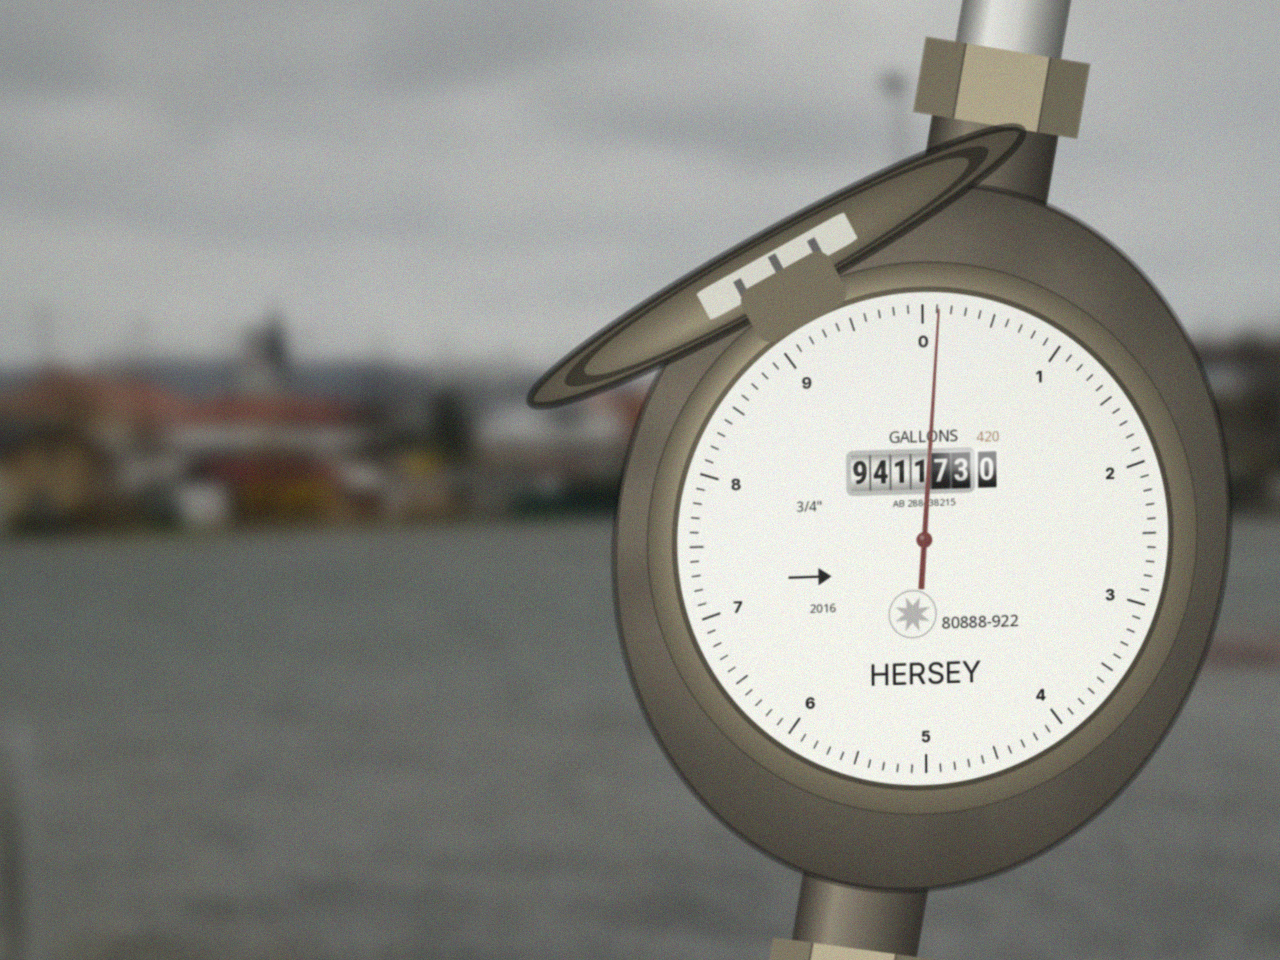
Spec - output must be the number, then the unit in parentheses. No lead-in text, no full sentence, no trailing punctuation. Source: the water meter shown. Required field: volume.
9411730.1 (gal)
